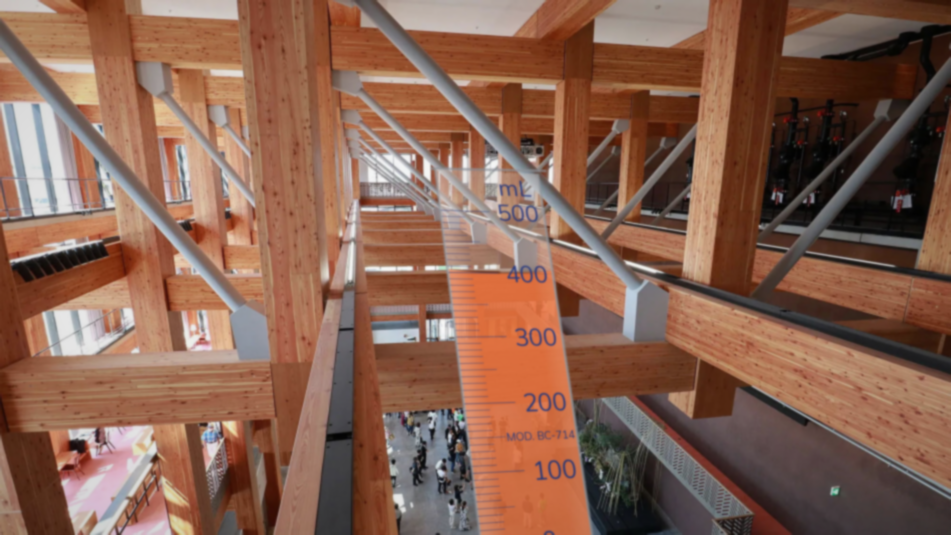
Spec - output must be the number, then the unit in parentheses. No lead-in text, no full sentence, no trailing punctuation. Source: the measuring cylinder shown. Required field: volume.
400 (mL)
